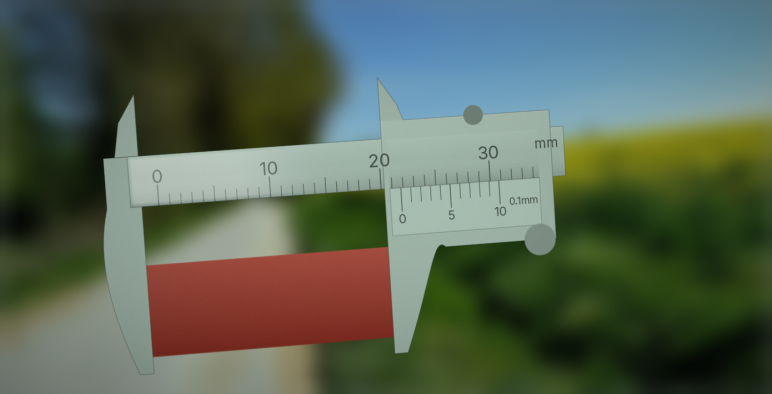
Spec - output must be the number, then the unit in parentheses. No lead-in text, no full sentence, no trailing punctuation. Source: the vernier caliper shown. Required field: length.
21.8 (mm)
